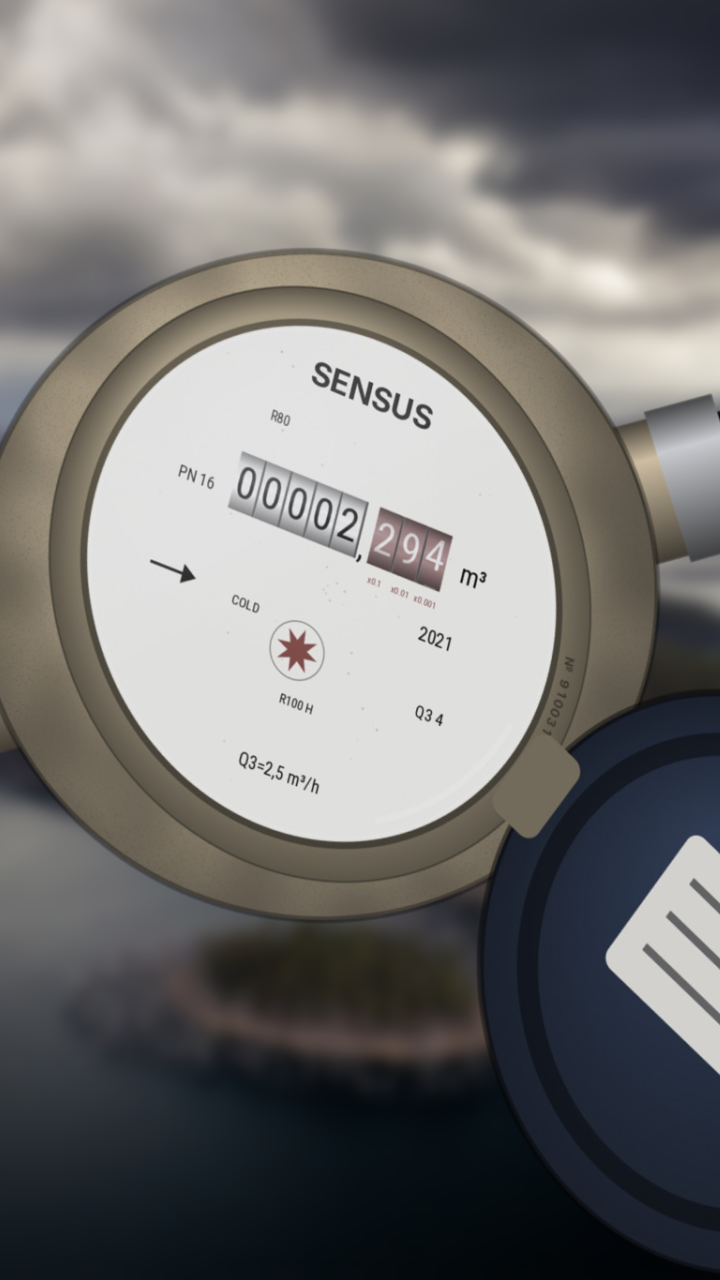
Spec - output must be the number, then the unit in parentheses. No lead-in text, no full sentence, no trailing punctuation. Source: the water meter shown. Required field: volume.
2.294 (m³)
